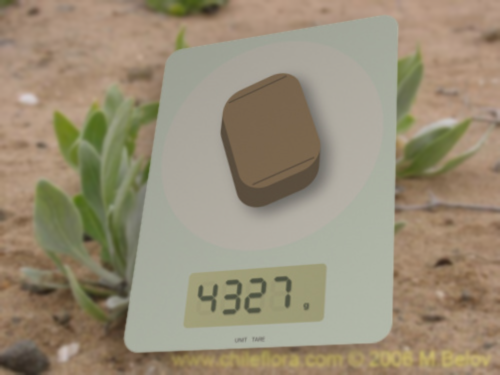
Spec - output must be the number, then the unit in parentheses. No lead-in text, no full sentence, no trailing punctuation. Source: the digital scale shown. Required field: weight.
4327 (g)
